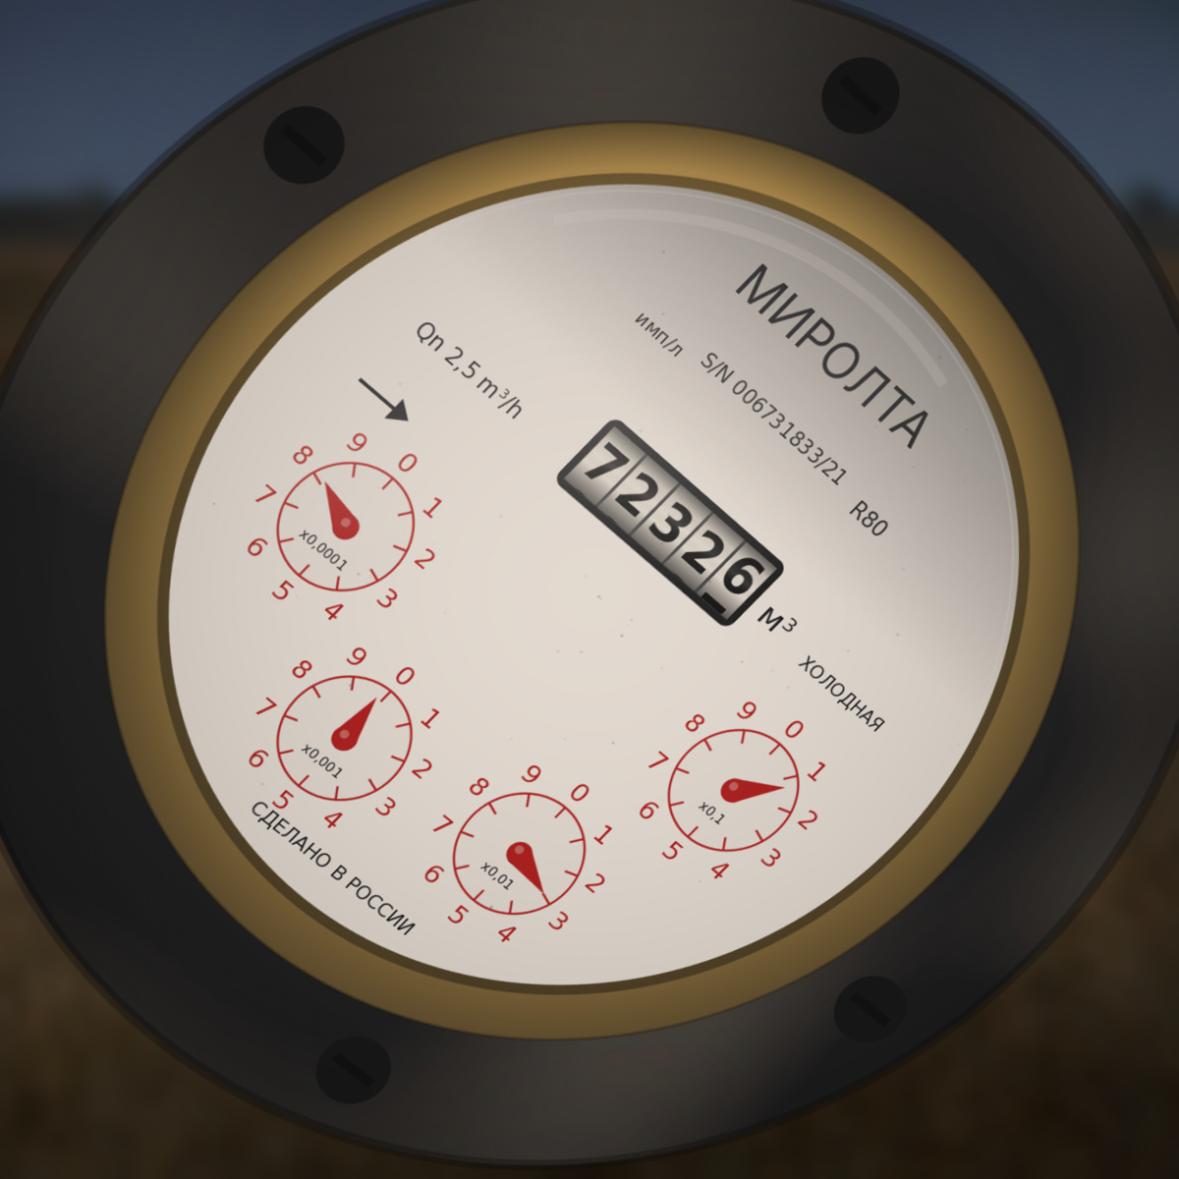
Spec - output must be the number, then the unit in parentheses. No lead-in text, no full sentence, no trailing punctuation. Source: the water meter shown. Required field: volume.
72326.1298 (m³)
